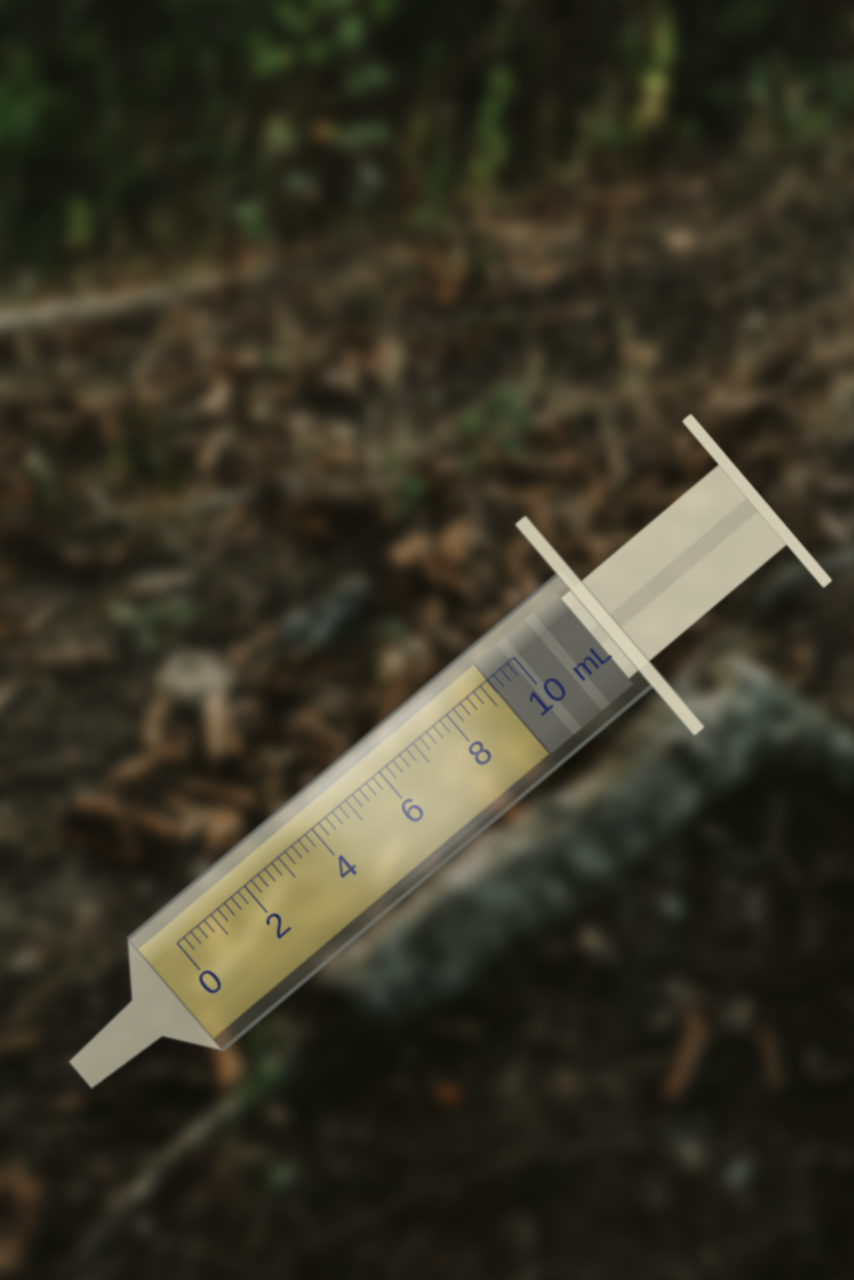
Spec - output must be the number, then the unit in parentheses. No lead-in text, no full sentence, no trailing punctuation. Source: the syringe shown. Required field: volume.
9.2 (mL)
